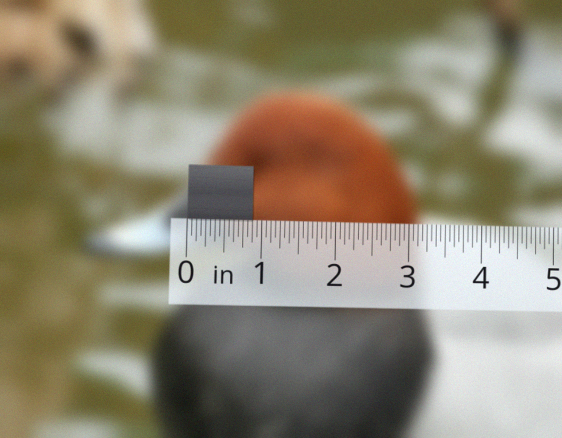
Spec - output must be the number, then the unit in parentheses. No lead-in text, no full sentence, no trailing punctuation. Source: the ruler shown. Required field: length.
0.875 (in)
